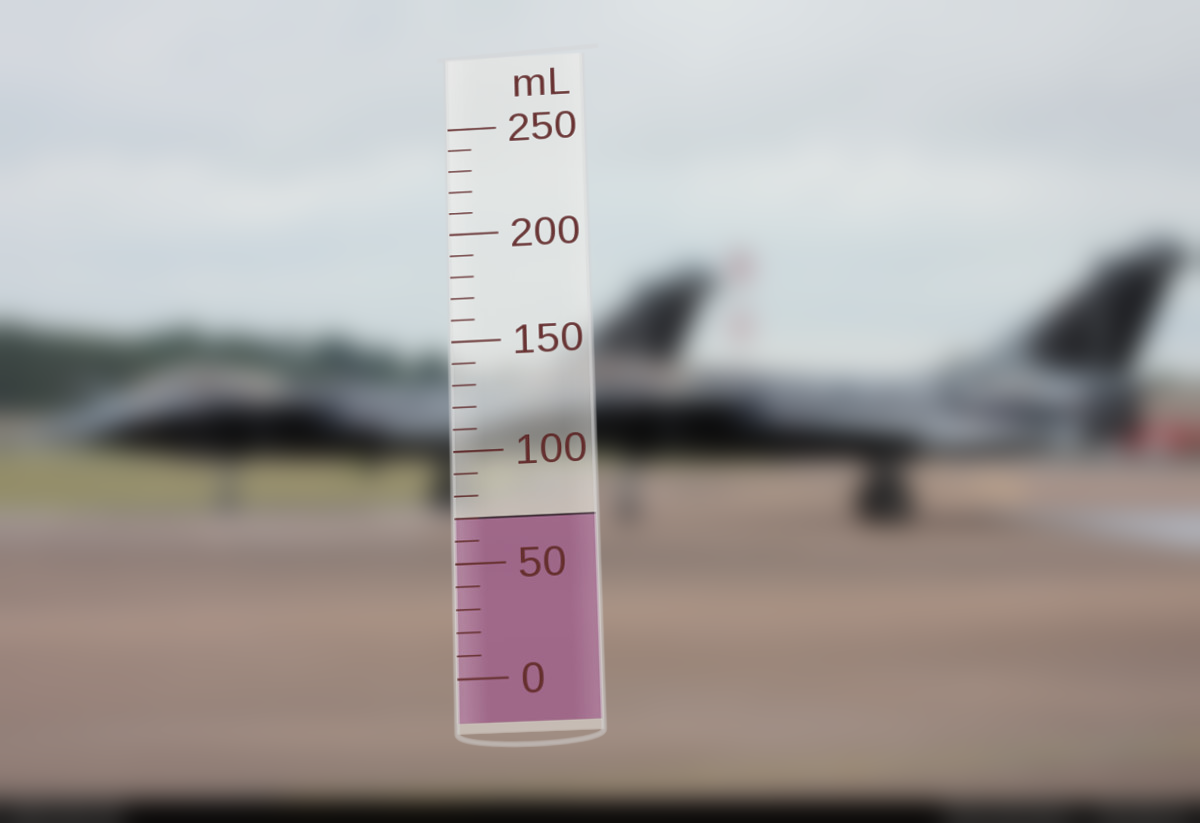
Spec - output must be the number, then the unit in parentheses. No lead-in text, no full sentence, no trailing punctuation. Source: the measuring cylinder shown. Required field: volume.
70 (mL)
